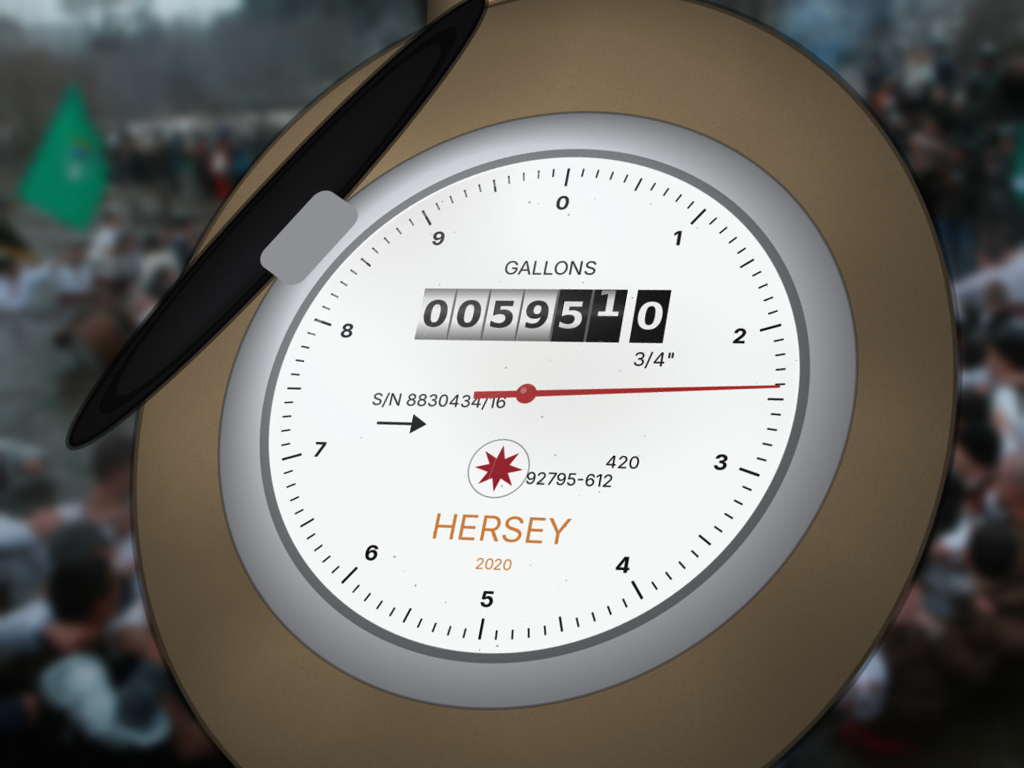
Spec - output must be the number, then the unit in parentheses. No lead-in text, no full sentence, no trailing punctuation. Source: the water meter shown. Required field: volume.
59512.4 (gal)
